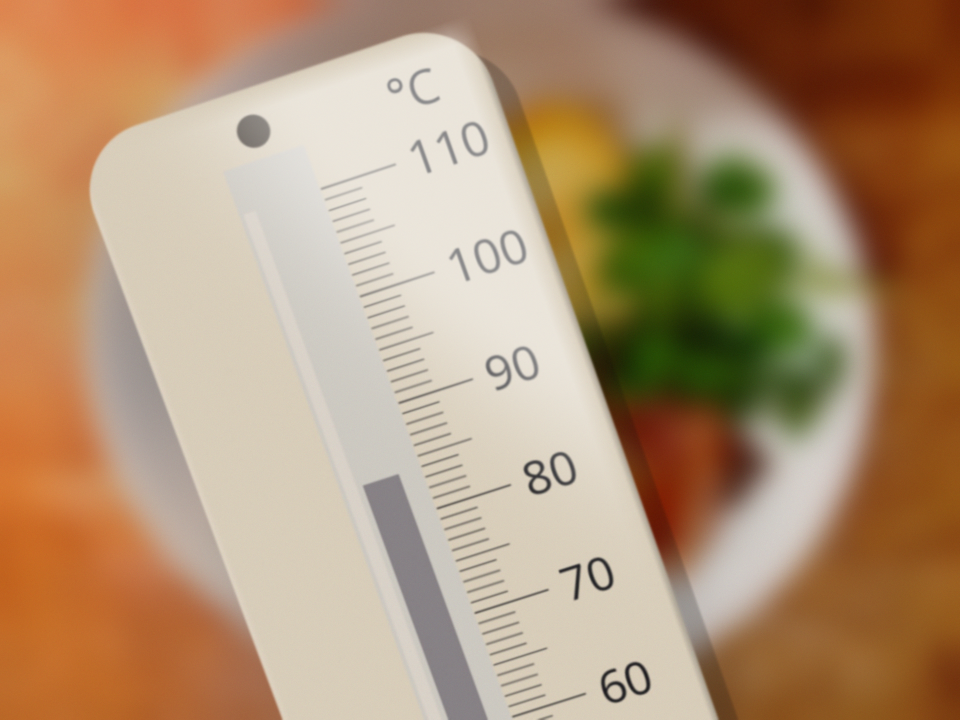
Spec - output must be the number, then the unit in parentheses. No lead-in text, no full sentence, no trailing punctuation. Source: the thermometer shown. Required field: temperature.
84 (°C)
